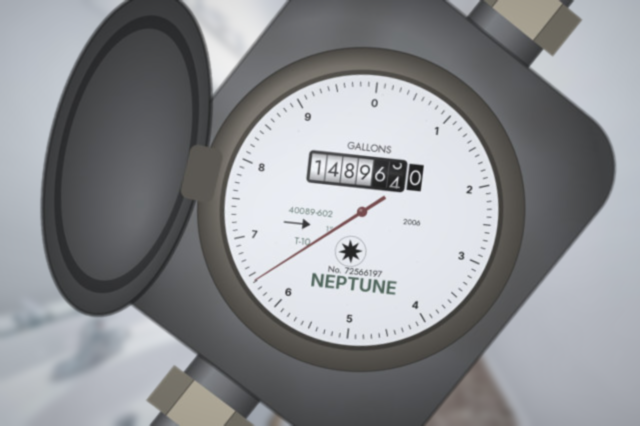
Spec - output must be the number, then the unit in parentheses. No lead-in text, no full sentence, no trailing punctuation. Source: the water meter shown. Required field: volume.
1489636.4 (gal)
